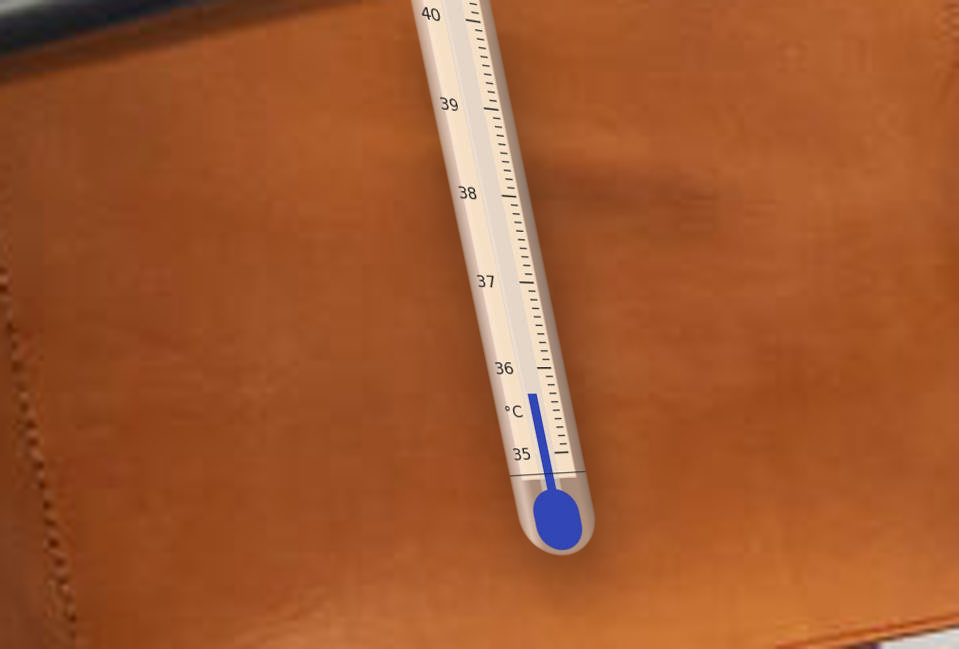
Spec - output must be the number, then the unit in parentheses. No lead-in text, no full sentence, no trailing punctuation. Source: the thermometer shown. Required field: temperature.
35.7 (°C)
